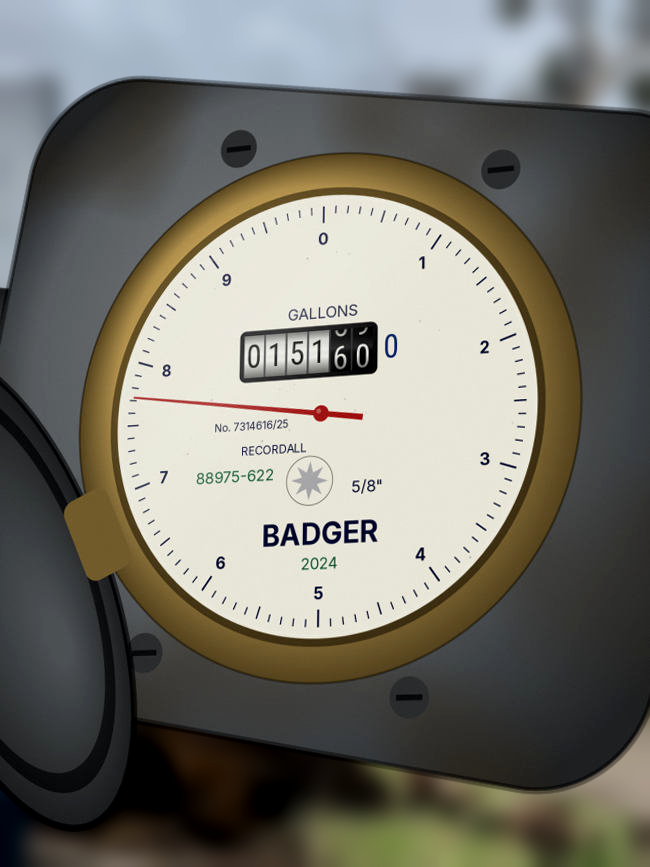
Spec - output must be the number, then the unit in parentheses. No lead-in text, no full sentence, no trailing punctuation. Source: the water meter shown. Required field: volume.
151597.7 (gal)
